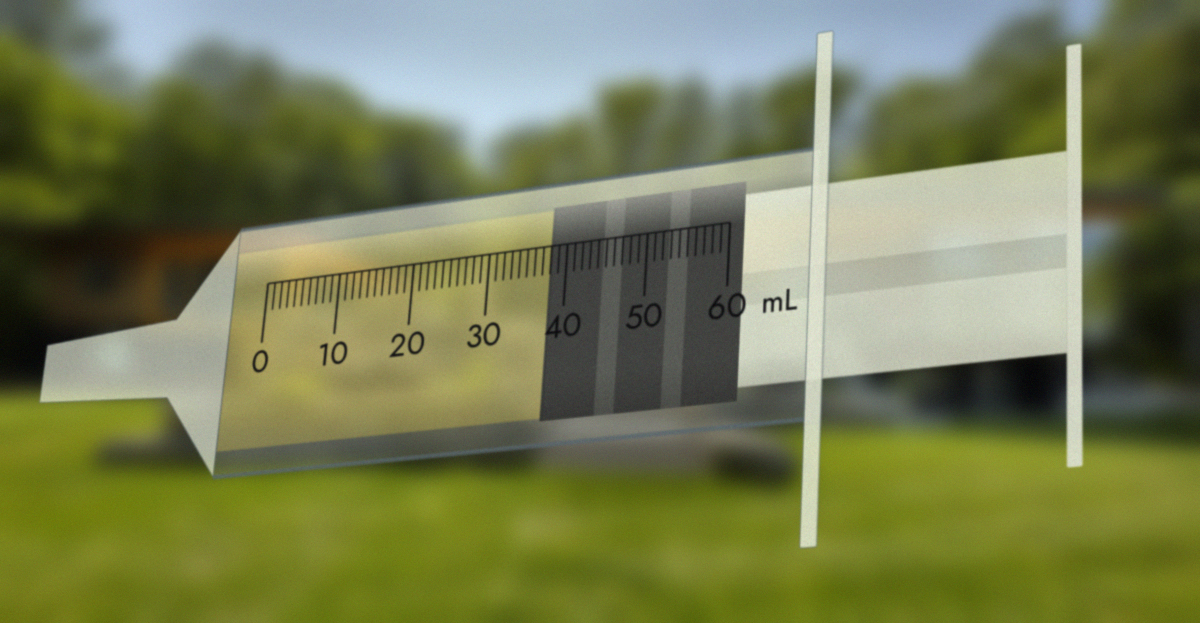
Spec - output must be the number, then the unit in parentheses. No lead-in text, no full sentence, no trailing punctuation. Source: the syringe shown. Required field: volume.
38 (mL)
